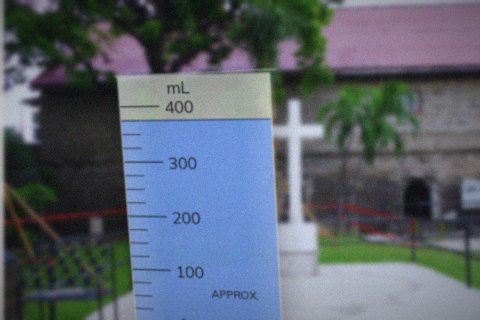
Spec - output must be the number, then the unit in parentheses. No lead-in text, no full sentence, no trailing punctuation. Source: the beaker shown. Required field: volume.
375 (mL)
